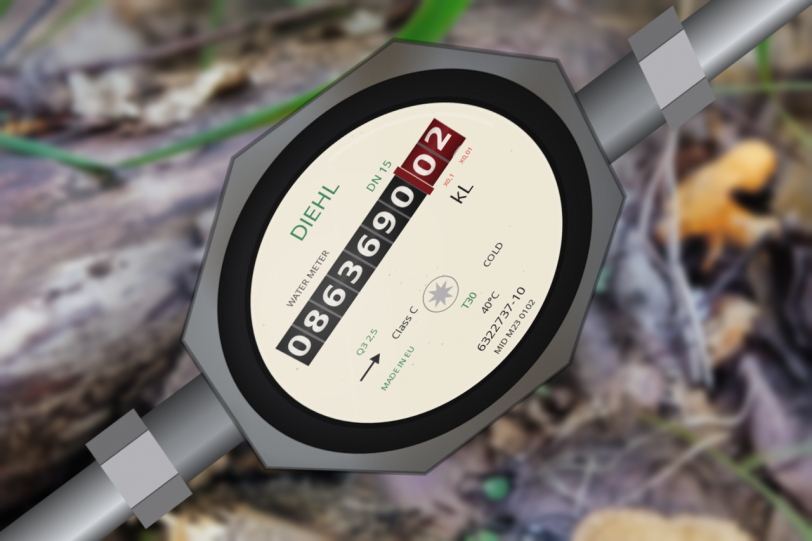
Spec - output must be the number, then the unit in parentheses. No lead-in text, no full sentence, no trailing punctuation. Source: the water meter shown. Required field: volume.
863690.02 (kL)
